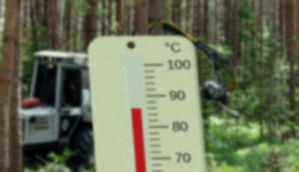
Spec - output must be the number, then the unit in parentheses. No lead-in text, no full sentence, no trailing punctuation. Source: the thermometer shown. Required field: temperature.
86 (°C)
